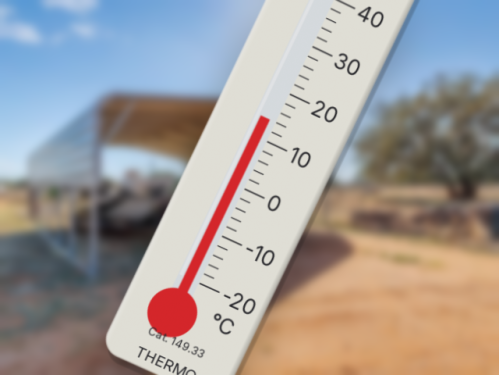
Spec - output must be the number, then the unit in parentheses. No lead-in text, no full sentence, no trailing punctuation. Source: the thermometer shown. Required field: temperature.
14 (°C)
